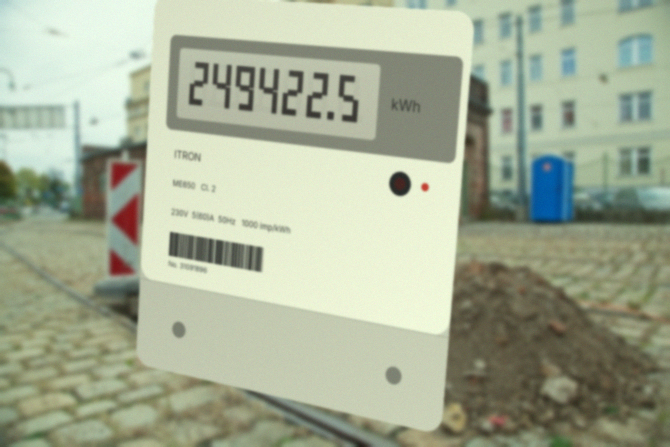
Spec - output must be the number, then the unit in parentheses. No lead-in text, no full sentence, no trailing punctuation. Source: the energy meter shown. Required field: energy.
249422.5 (kWh)
